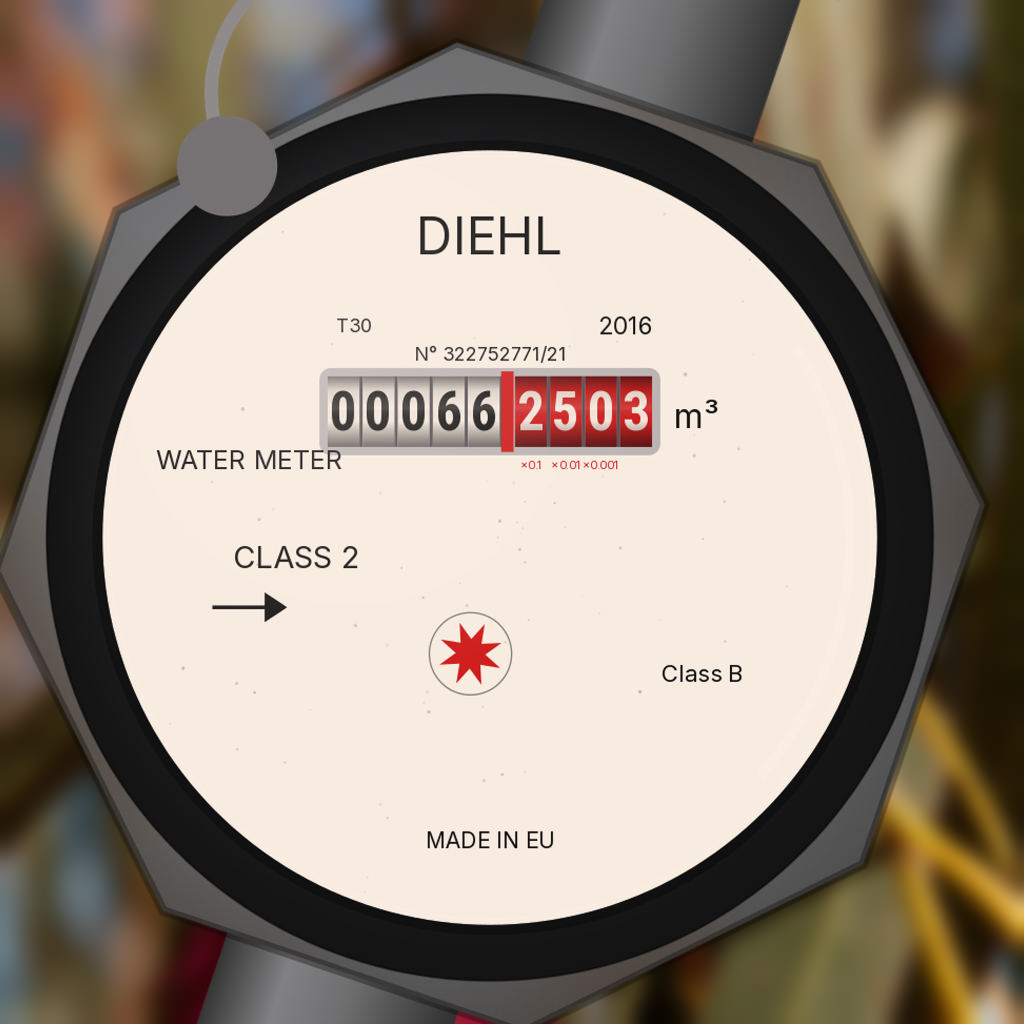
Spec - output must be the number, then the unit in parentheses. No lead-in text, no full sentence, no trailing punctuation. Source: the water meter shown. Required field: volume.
66.2503 (m³)
